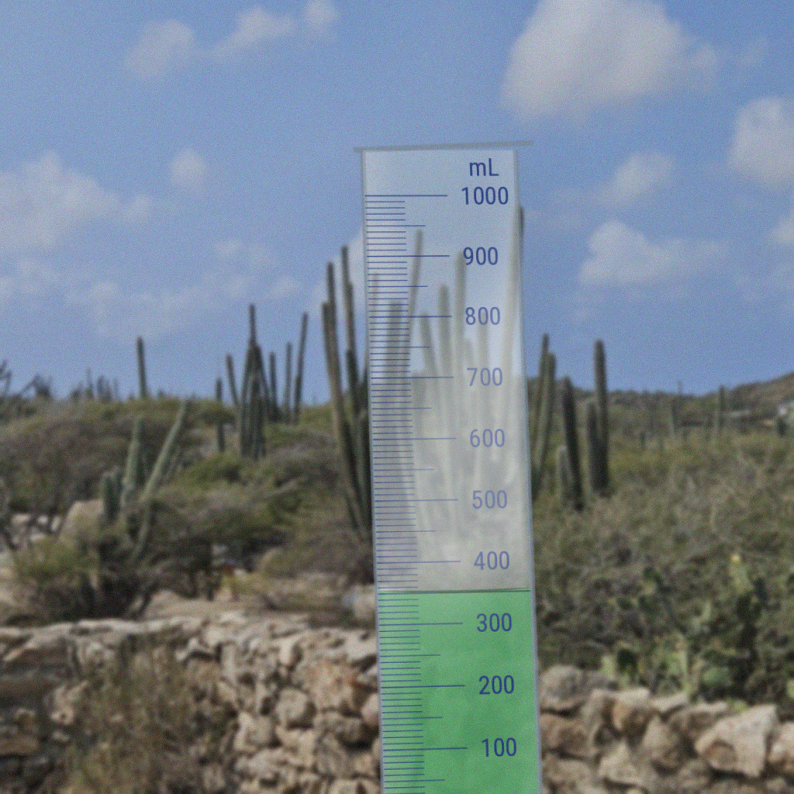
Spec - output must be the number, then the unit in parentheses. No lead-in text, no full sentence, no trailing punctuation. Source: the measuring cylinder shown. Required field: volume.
350 (mL)
